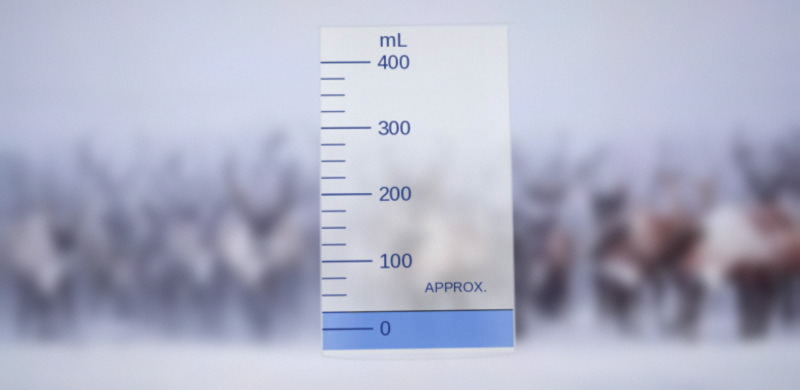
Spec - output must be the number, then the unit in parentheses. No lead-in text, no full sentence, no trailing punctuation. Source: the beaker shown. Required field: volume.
25 (mL)
